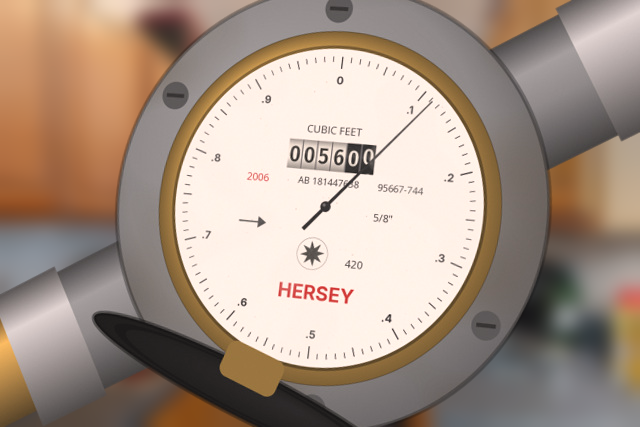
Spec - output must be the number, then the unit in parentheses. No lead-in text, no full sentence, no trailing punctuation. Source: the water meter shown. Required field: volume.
5600.11 (ft³)
